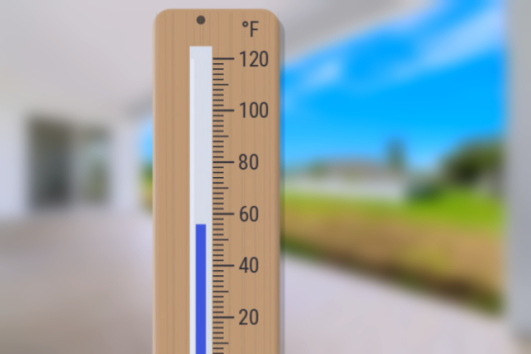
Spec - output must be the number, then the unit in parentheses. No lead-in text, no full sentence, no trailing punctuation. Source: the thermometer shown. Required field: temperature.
56 (°F)
